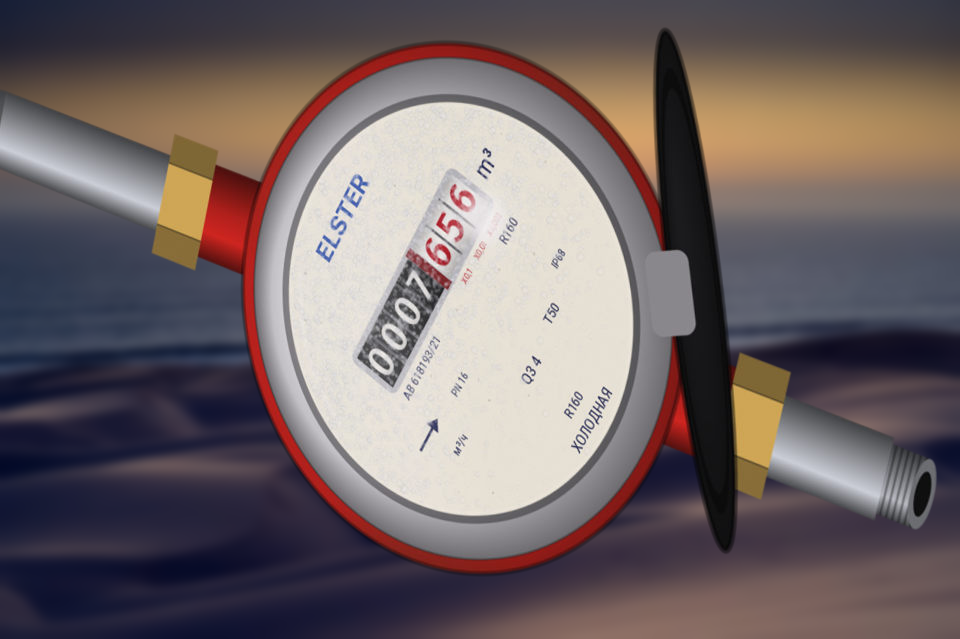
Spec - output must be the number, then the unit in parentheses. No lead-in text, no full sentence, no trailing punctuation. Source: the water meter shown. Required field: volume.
7.656 (m³)
